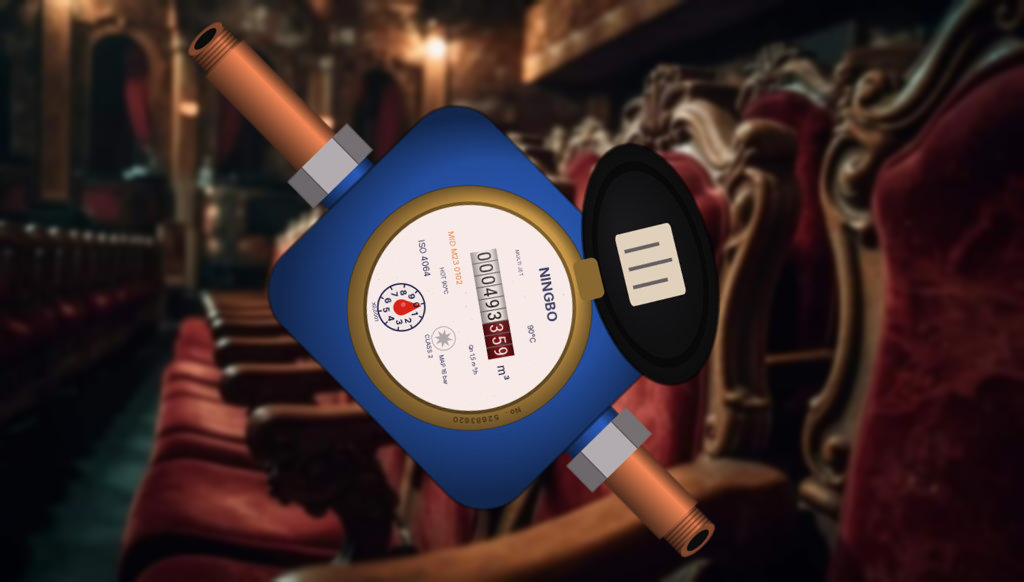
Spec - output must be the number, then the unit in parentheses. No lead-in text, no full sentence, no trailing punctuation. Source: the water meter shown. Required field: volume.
493.3590 (m³)
